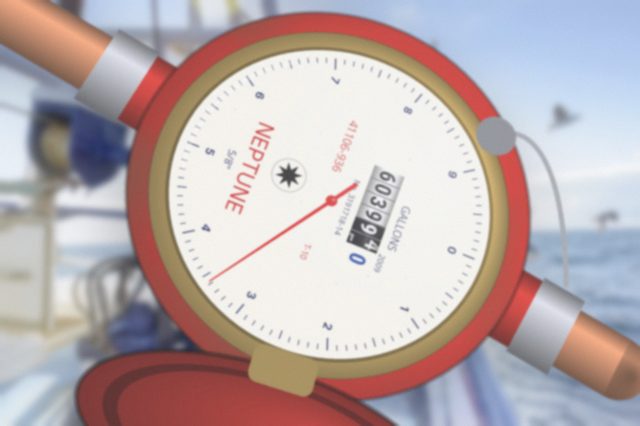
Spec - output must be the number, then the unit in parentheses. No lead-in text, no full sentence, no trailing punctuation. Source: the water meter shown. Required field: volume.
6039943.4 (gal)
